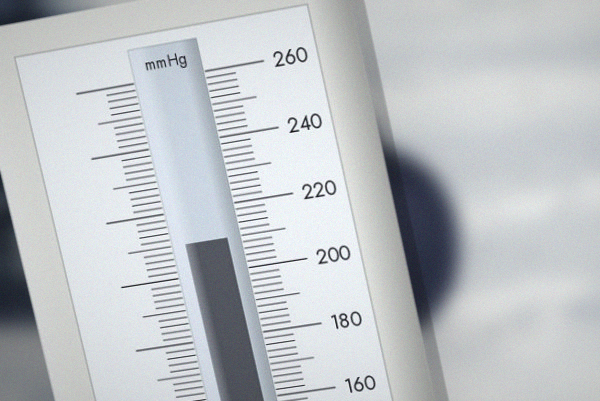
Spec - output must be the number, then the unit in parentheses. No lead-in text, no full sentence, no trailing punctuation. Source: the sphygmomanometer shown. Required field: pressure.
210 (mmHg)
